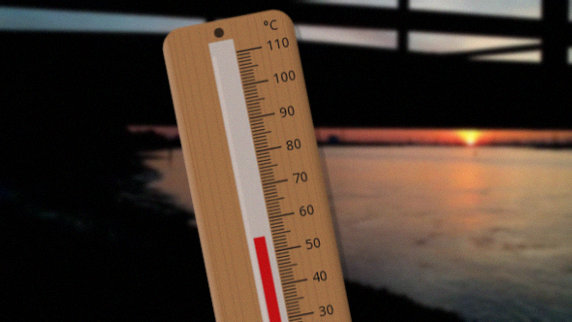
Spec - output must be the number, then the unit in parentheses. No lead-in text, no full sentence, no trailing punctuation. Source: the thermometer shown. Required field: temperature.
55 (°C)
